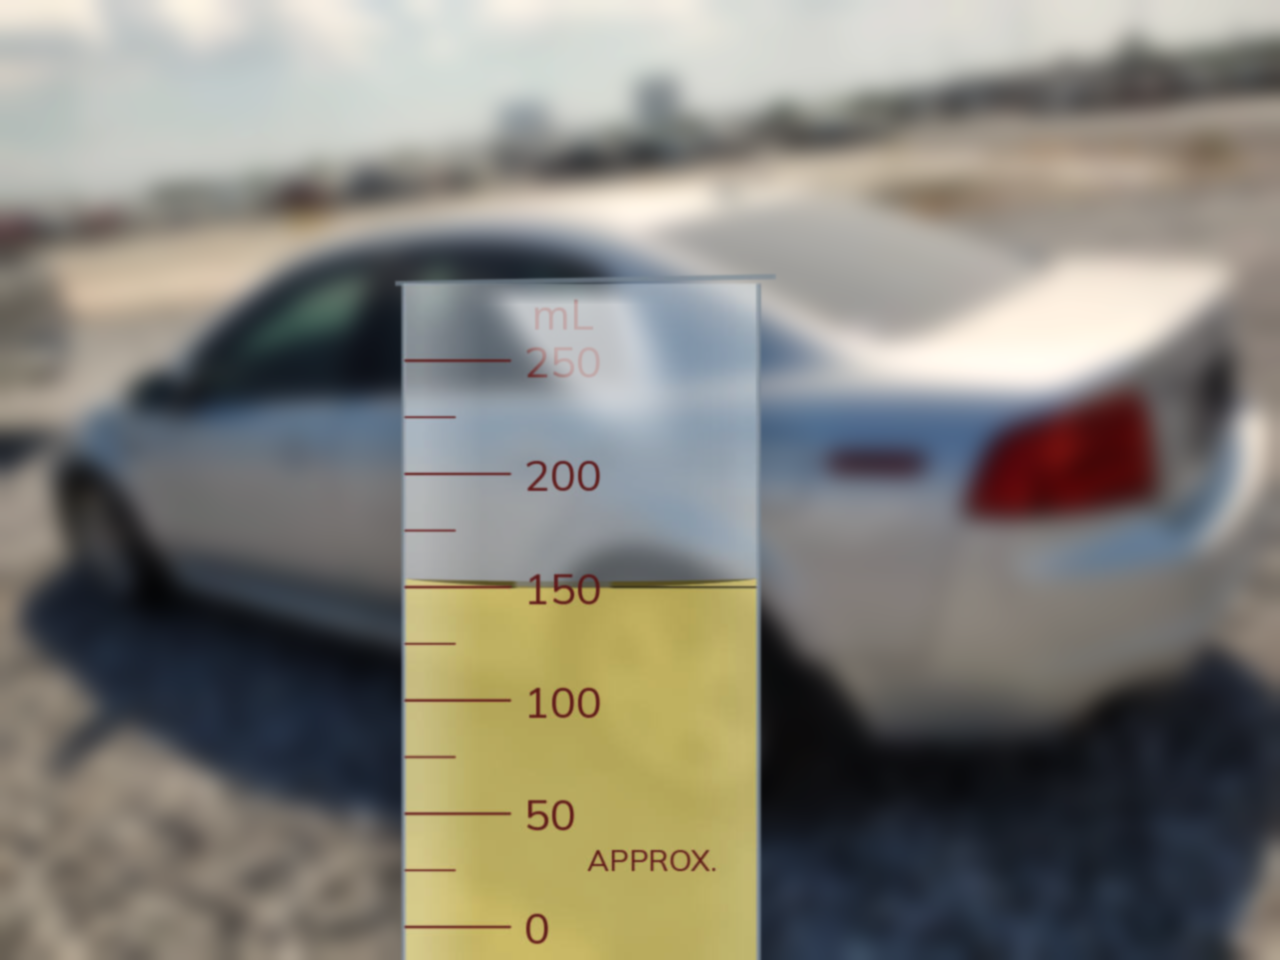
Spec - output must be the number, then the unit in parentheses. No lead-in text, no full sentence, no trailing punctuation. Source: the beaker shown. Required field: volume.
150 (mL)
